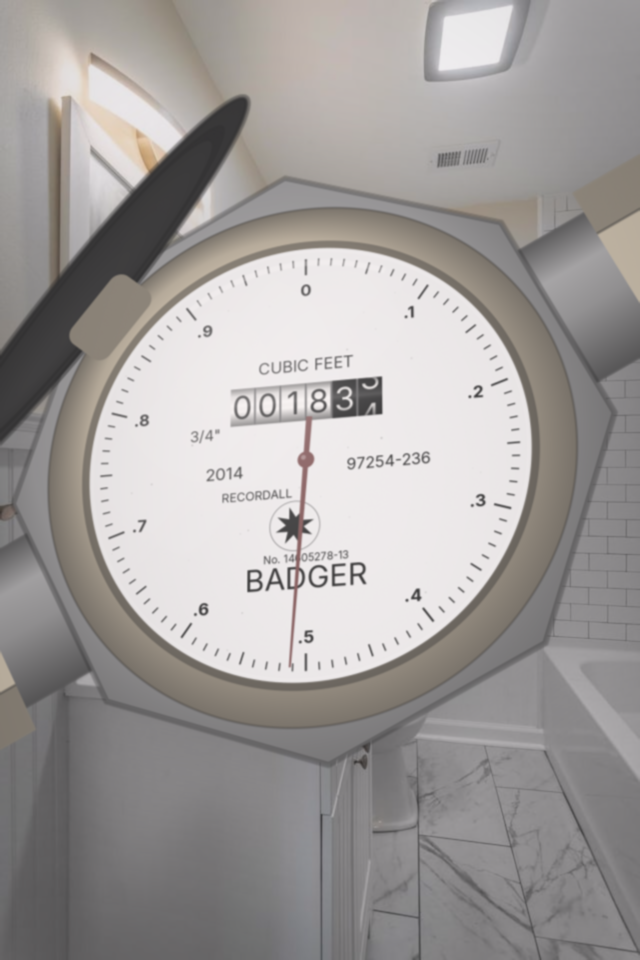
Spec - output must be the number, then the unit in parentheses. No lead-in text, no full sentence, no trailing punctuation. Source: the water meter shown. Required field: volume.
1833.51 (ft³)
